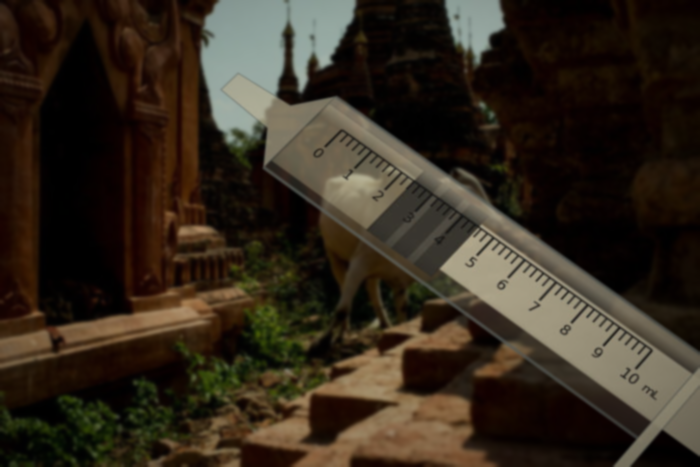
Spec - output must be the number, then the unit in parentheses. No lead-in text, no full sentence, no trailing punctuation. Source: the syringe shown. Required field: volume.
2.4 (mL)
